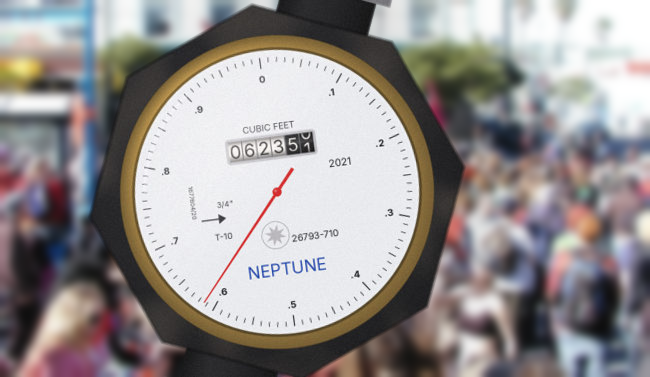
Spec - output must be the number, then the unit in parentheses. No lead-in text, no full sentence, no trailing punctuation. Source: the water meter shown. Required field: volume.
62350.61 (ft³)
